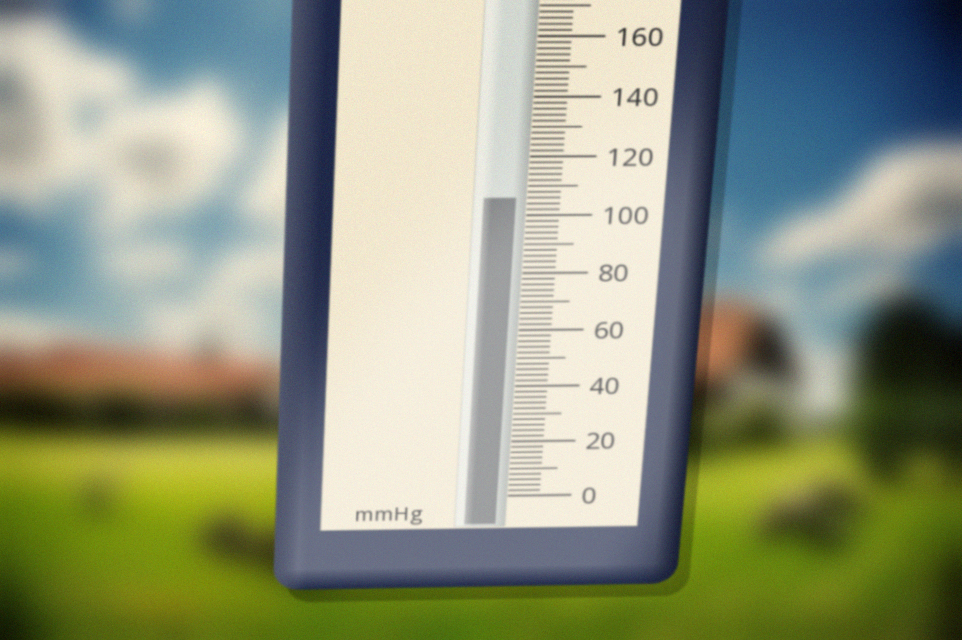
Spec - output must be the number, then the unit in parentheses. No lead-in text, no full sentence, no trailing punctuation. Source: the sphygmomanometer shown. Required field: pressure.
106 (mmHg)
